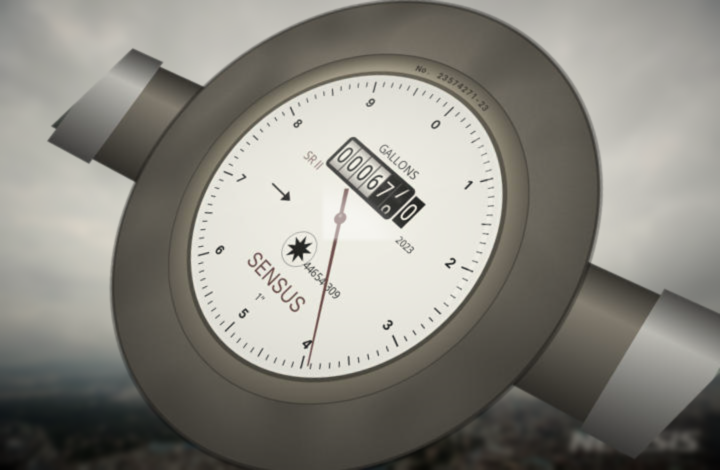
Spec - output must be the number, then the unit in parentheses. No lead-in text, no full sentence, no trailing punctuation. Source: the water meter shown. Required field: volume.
6773.9 (gal)
